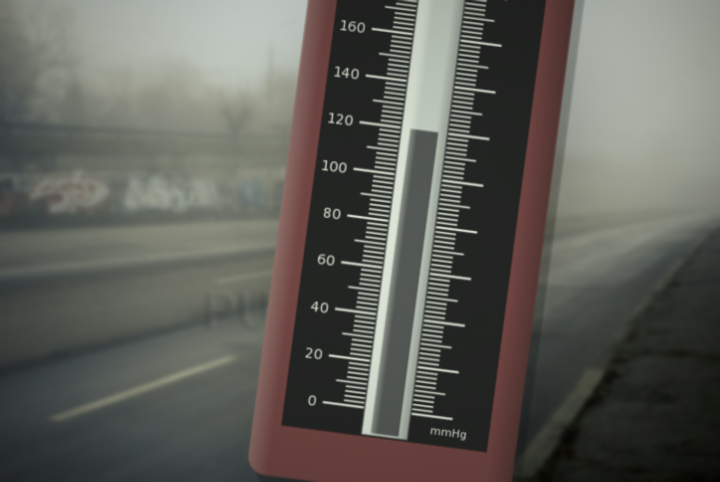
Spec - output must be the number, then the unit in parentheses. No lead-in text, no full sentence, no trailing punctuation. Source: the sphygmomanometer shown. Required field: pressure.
120 (mmHg)
